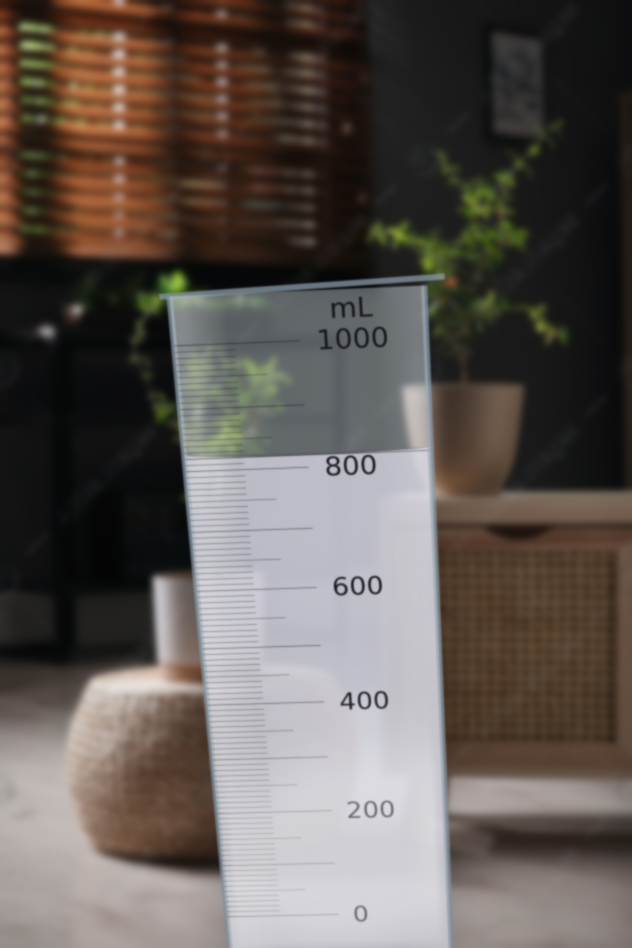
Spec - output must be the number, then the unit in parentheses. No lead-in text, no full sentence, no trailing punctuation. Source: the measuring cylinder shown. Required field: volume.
820 (mL)
